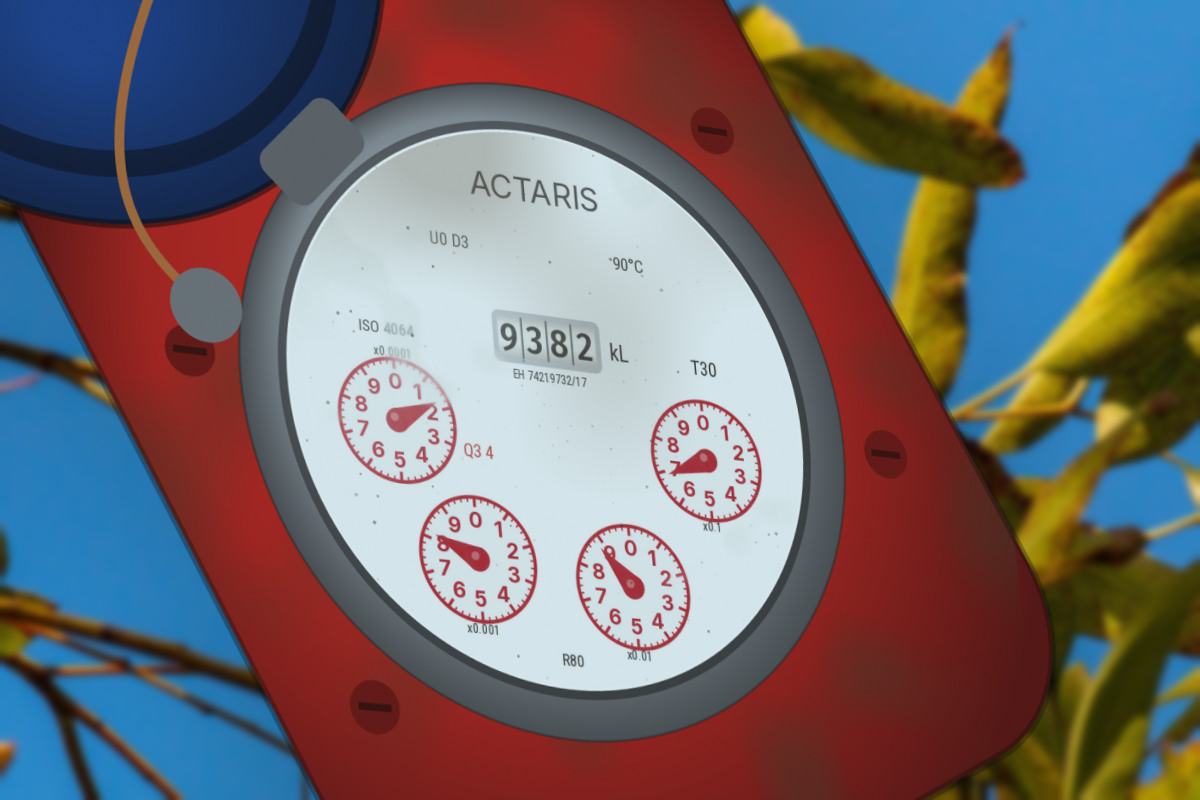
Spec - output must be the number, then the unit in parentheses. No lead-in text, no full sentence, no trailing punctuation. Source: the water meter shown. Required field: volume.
9382.6881 (kL)
